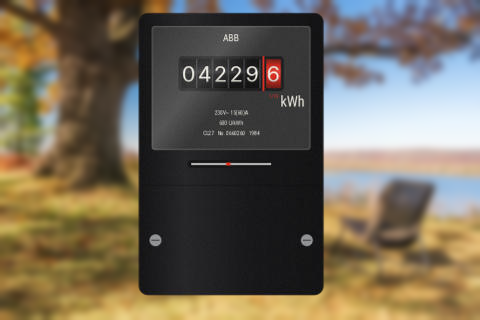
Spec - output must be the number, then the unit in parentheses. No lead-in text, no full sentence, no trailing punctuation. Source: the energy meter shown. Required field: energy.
4229.6 (kWh)
